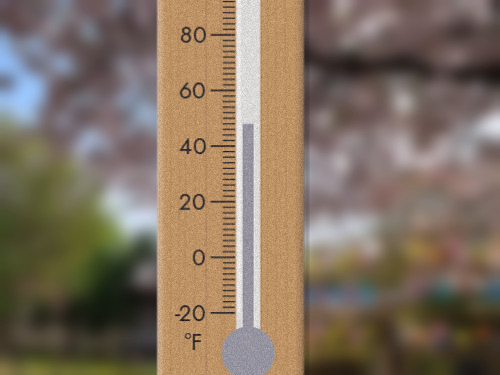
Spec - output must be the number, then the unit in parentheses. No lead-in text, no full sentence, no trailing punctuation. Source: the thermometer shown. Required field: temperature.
48 (°F)
